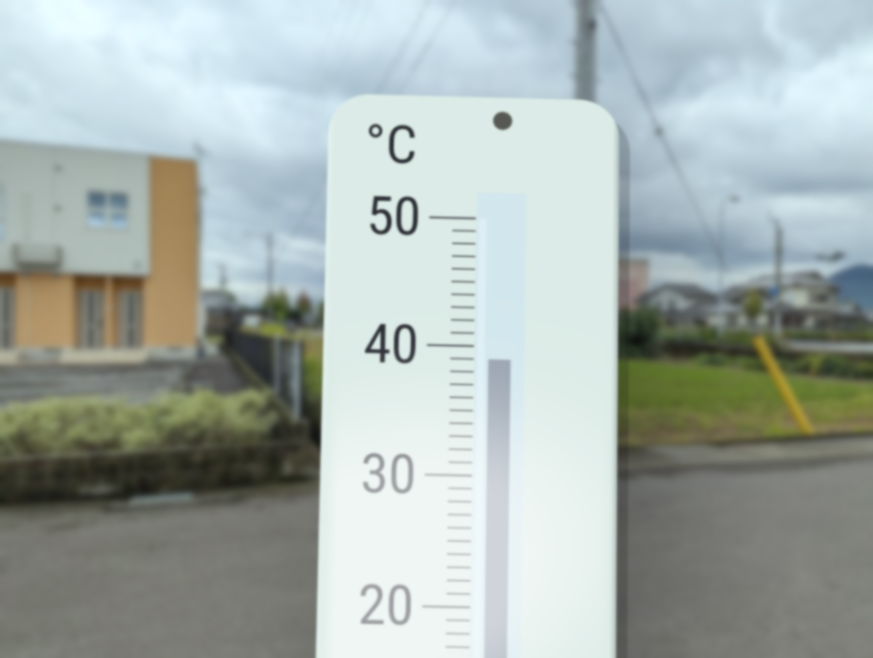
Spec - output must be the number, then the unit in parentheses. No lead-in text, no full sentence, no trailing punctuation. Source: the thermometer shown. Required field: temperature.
39 (°C)
